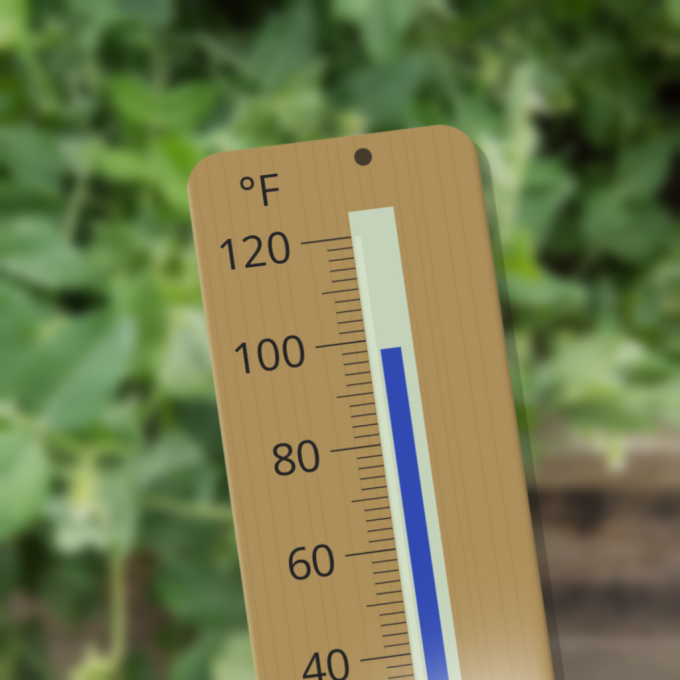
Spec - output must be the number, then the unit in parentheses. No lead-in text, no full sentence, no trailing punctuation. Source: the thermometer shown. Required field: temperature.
98 (°F)
